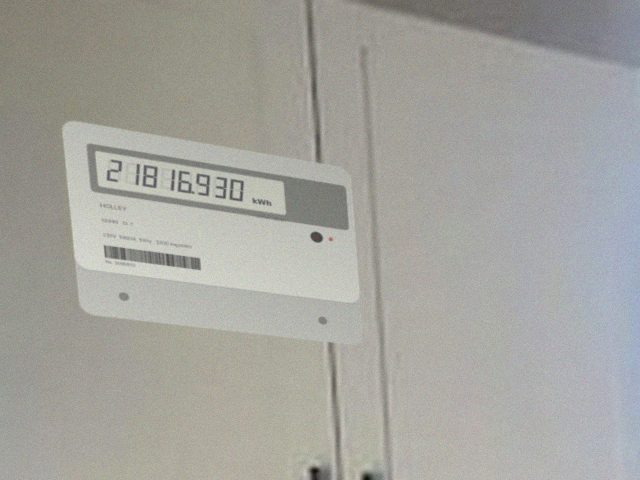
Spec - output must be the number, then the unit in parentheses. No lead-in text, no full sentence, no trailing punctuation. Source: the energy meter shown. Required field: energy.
21816.930 (kWh)
